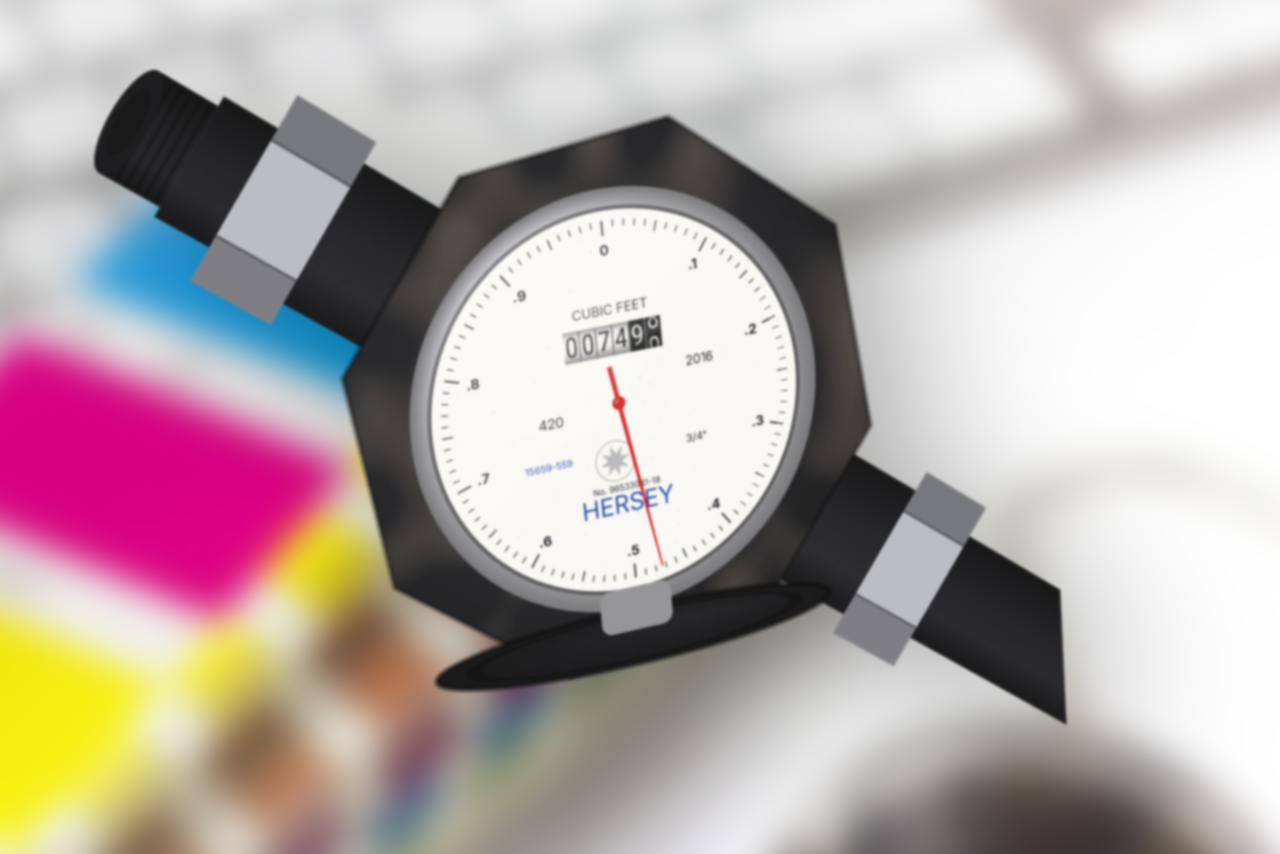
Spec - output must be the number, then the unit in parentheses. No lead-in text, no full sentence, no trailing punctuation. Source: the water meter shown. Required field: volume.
7498.47 (ft³)
